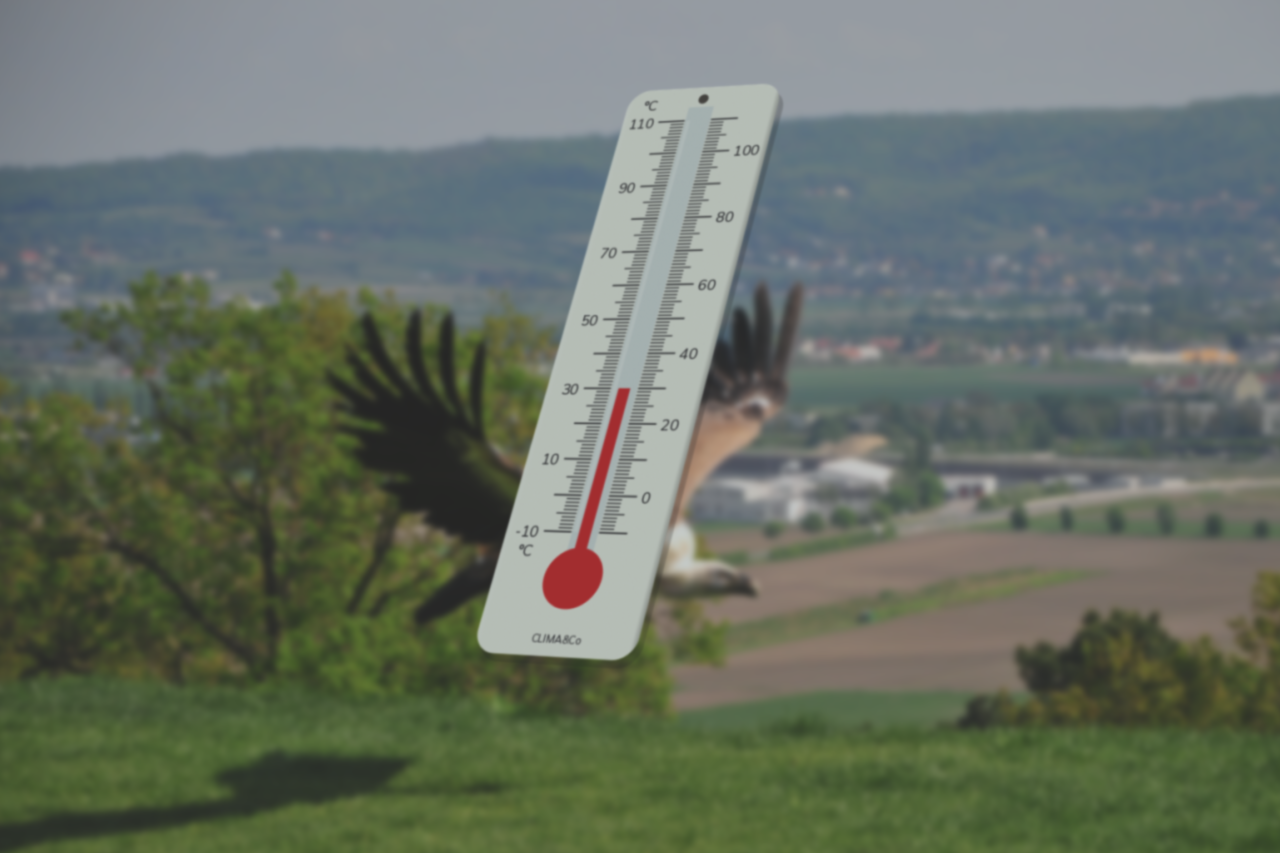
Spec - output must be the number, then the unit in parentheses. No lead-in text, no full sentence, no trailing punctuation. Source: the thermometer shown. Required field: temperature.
30 (°C)
